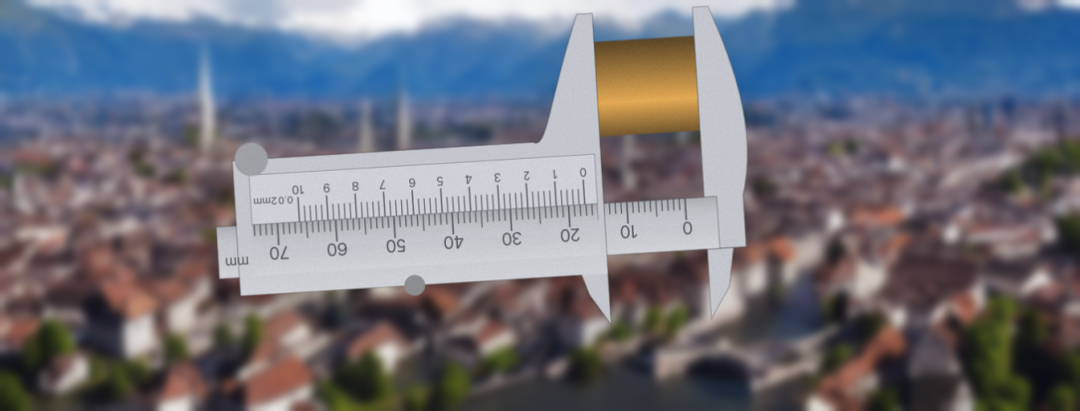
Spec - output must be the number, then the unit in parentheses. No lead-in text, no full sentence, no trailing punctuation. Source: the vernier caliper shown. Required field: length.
17.2 (mm)
